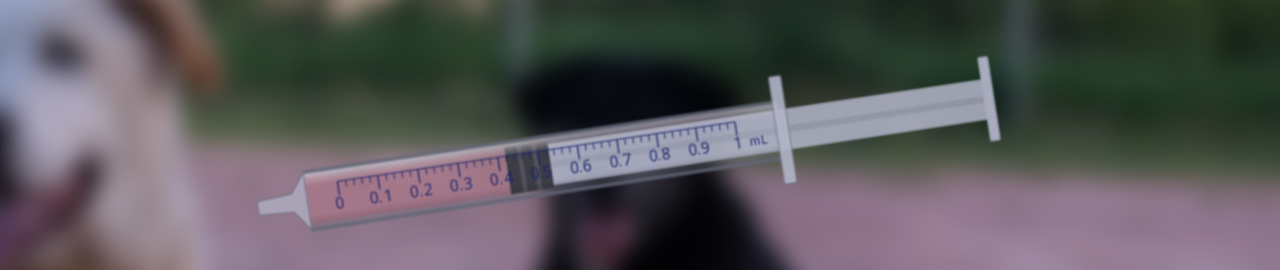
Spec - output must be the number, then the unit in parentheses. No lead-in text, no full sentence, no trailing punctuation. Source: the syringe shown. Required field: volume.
0.42 (mL)
